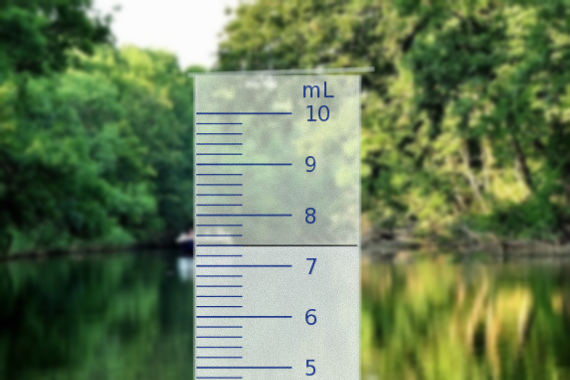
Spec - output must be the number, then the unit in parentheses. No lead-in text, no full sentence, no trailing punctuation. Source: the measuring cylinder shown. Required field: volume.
7.4 (mL)
